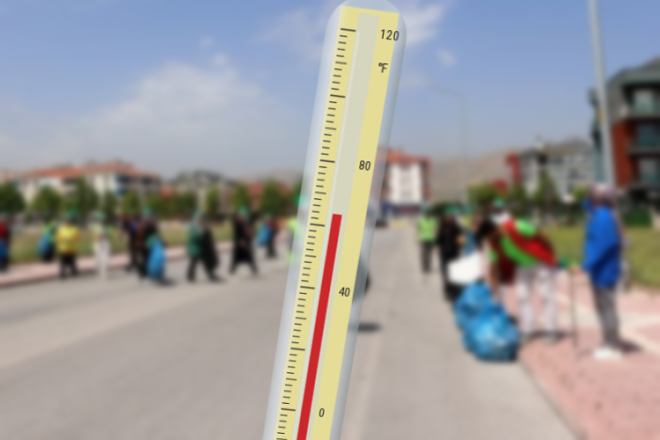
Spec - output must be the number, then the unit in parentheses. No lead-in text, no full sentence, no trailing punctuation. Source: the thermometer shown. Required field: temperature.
64 (°F)
